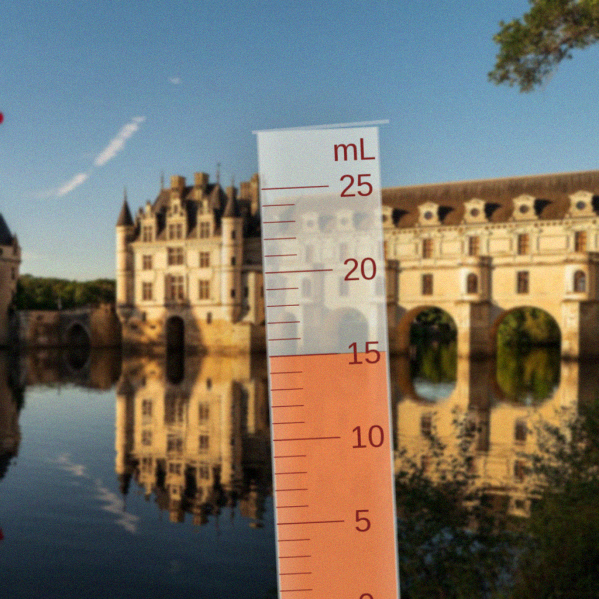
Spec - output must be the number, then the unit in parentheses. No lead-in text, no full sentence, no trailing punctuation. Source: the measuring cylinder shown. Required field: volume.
15 (mL)
